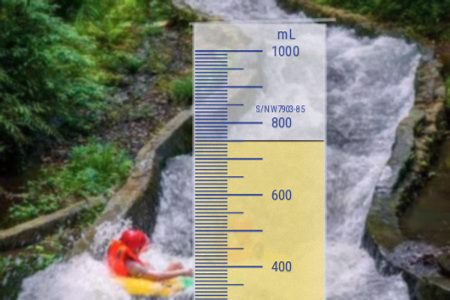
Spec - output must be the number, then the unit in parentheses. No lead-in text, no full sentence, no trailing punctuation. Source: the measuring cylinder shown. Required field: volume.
750 (mL)
